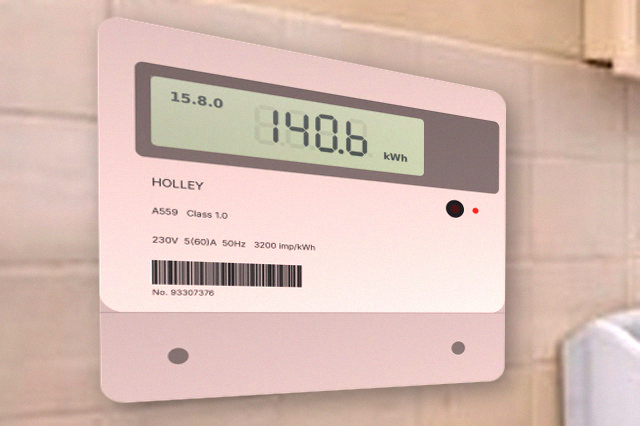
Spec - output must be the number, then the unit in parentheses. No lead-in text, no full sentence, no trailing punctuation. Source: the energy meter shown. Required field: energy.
140.6 (kWh)
